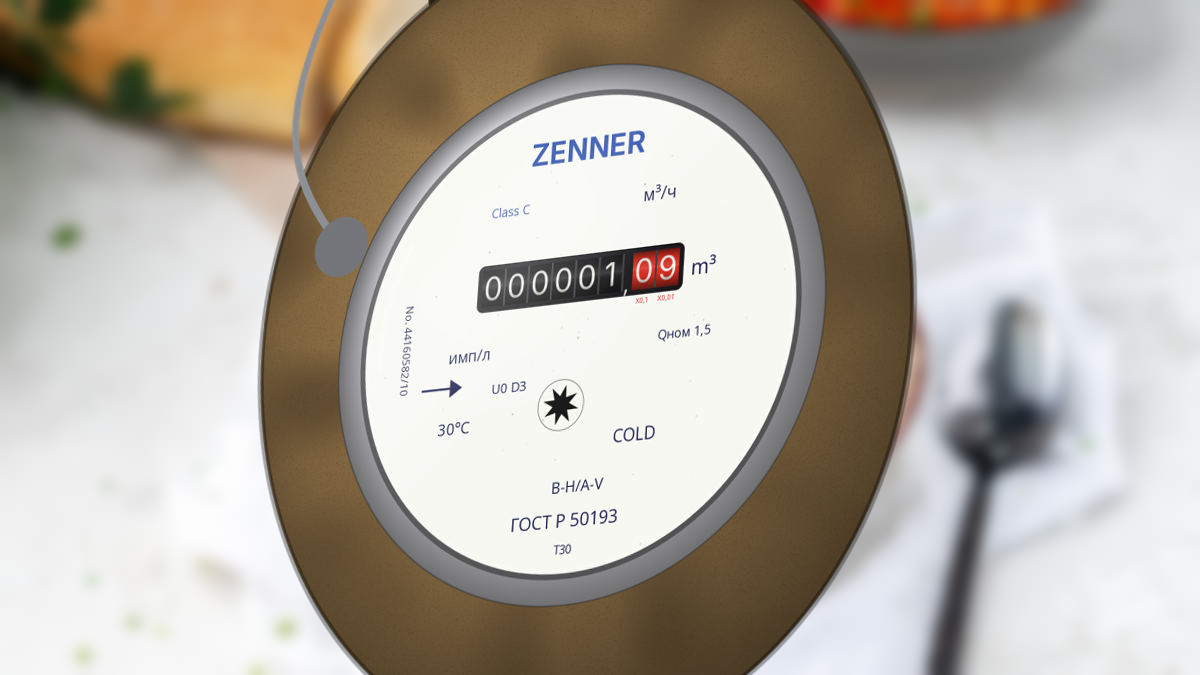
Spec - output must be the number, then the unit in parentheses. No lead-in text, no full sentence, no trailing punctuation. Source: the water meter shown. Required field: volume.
1.09 (m³)
